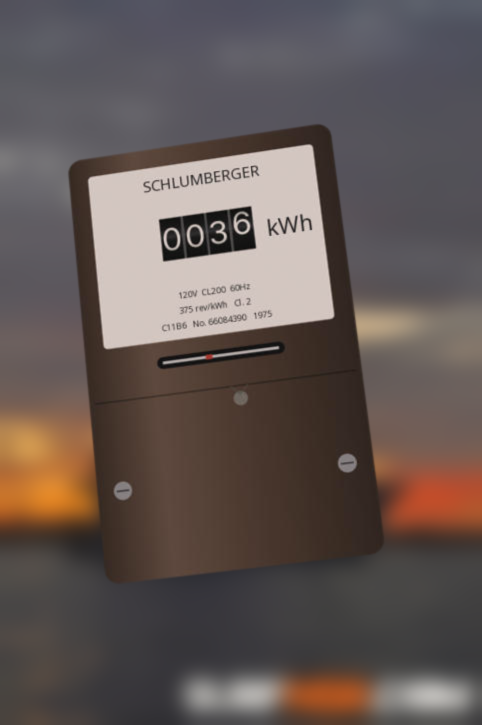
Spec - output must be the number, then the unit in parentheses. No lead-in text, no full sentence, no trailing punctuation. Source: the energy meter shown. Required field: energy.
36 (kWh)
